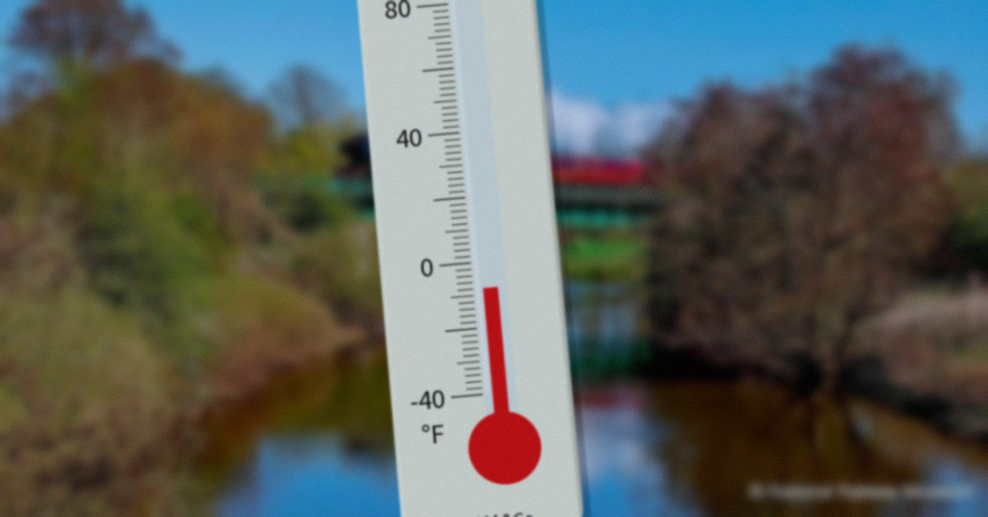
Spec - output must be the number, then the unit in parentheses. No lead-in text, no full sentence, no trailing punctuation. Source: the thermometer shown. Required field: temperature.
-8 (°F)
